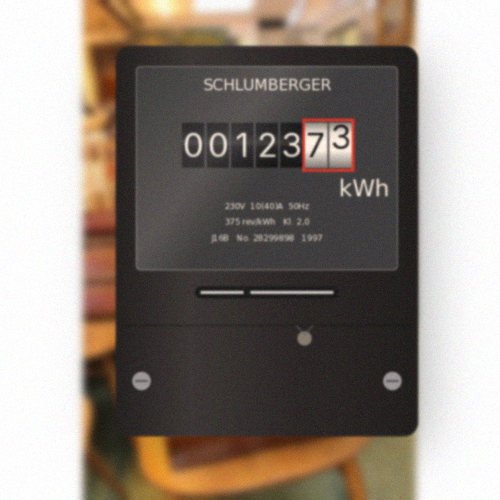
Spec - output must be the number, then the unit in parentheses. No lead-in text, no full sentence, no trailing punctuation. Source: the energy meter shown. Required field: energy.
123.73 (kWh)
